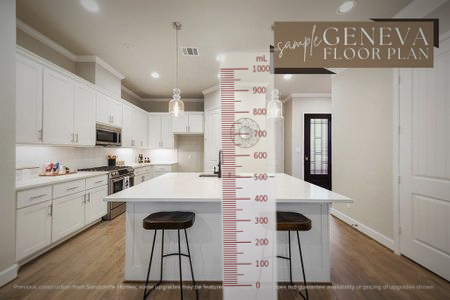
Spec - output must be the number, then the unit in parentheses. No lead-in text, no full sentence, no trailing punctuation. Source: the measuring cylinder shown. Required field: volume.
500 (mL)
